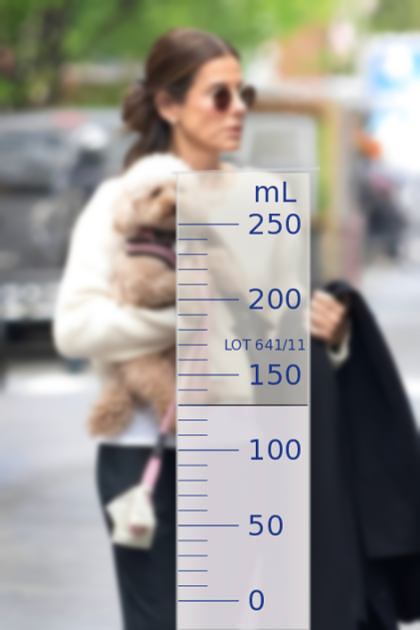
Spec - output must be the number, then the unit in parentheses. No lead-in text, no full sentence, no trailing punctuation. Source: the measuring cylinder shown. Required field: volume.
130 (mL)
